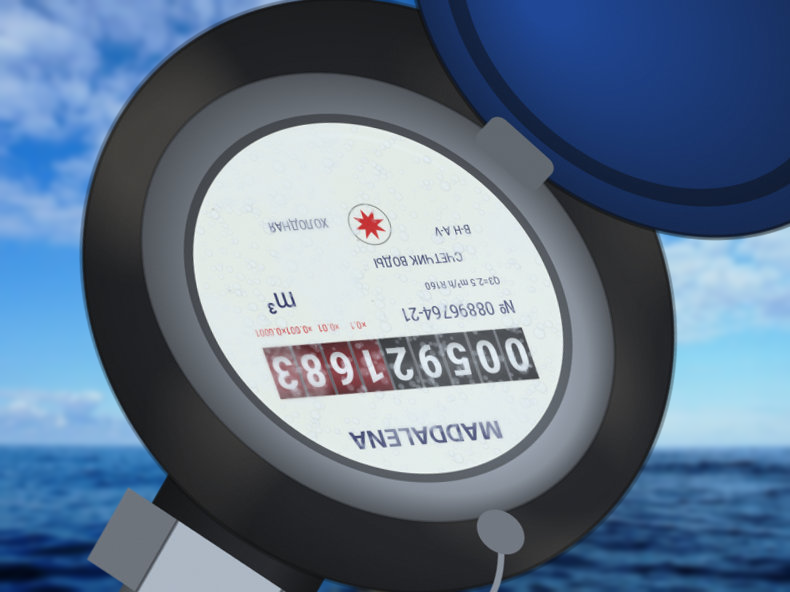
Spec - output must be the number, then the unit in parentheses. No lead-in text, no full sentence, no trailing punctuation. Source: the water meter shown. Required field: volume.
592.1683 (m³)
